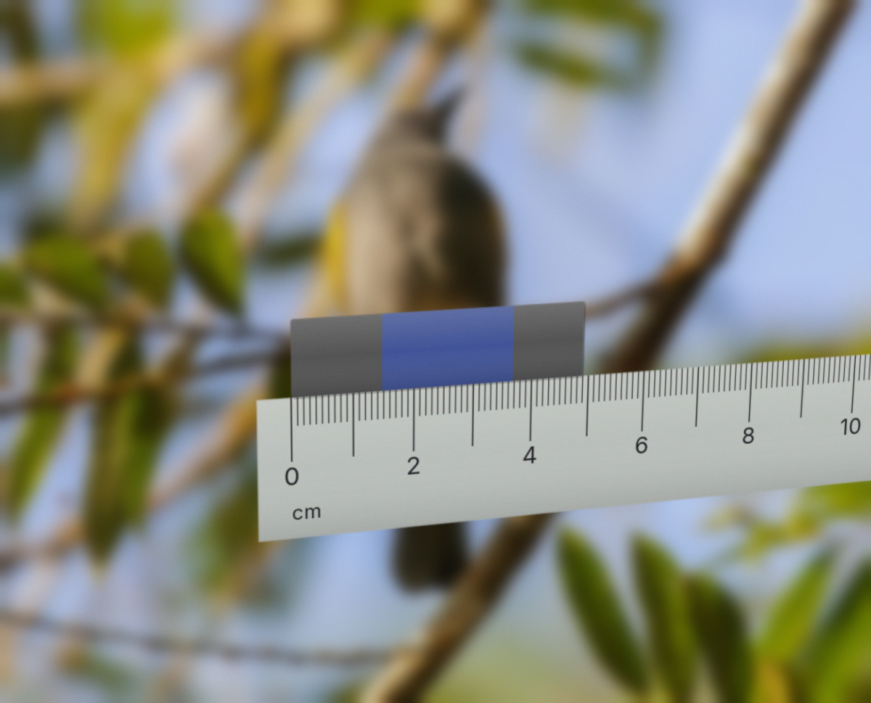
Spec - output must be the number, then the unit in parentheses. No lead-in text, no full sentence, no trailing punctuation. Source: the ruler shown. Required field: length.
4.9 (cm)
